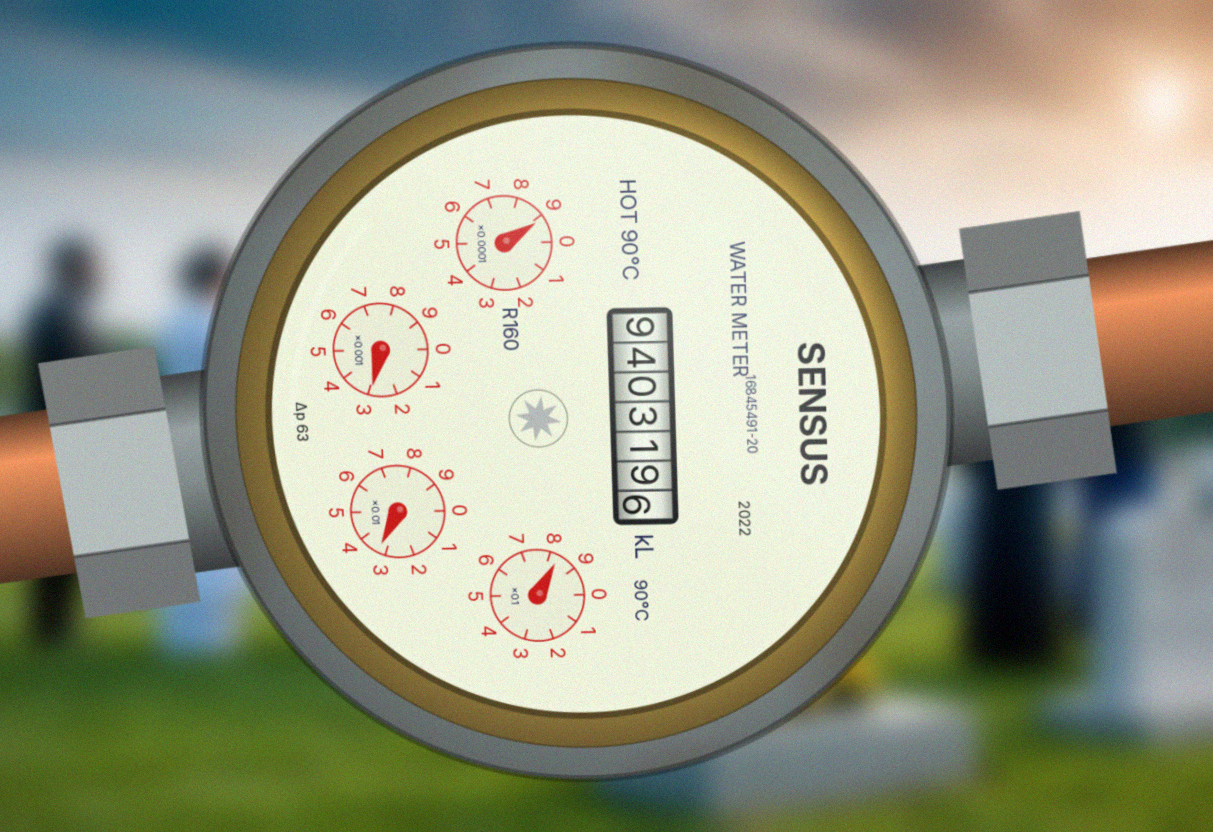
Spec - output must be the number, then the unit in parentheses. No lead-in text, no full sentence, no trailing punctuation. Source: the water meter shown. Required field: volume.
9403195.8329 (kL)
